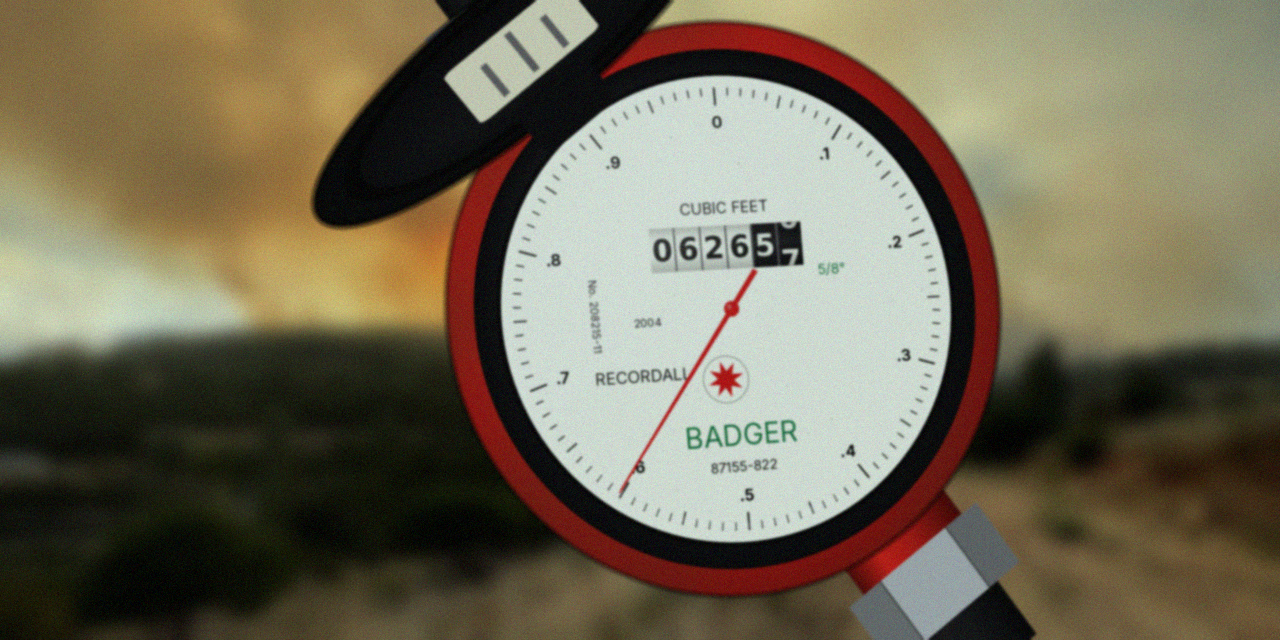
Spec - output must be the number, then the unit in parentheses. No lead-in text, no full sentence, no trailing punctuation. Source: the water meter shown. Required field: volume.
62656.60 (ft³)
